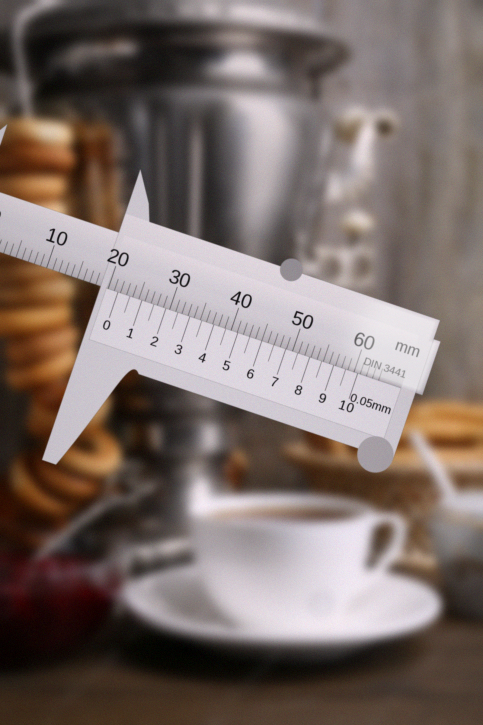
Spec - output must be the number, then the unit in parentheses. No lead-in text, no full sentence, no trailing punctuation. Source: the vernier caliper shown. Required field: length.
21.6 (mm)
